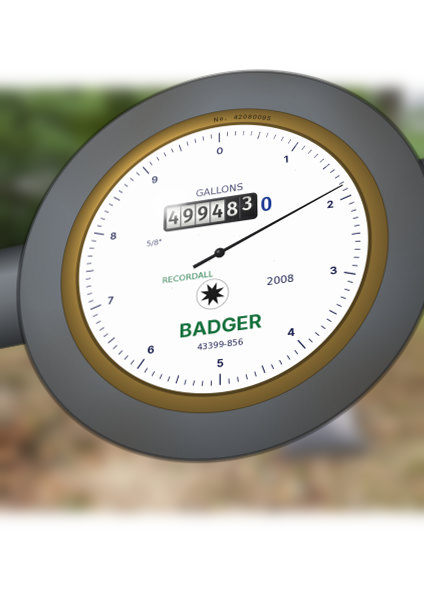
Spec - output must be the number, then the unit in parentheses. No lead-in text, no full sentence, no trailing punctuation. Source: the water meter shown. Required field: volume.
4994831.8 (gal)
